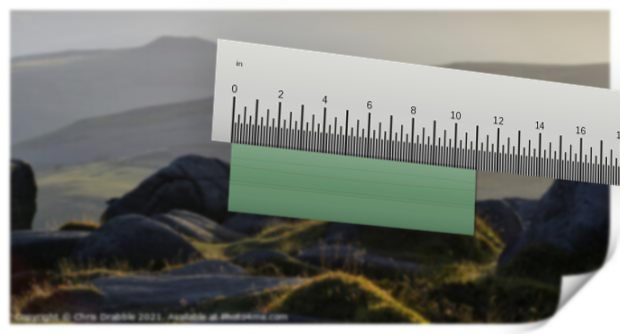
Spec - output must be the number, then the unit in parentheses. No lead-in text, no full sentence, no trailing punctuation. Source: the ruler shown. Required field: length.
11 (in)
